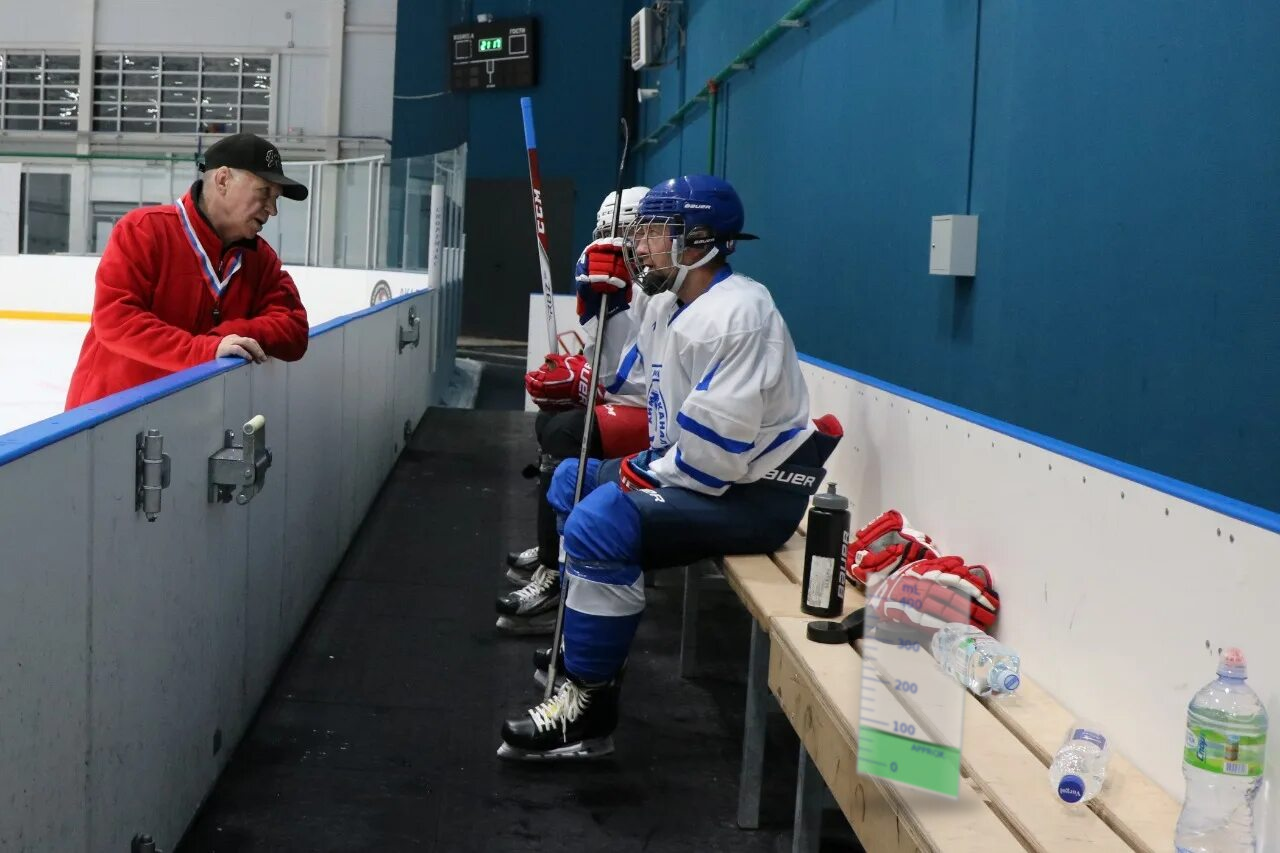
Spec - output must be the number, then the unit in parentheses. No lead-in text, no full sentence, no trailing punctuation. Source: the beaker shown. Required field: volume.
75 (mL)
